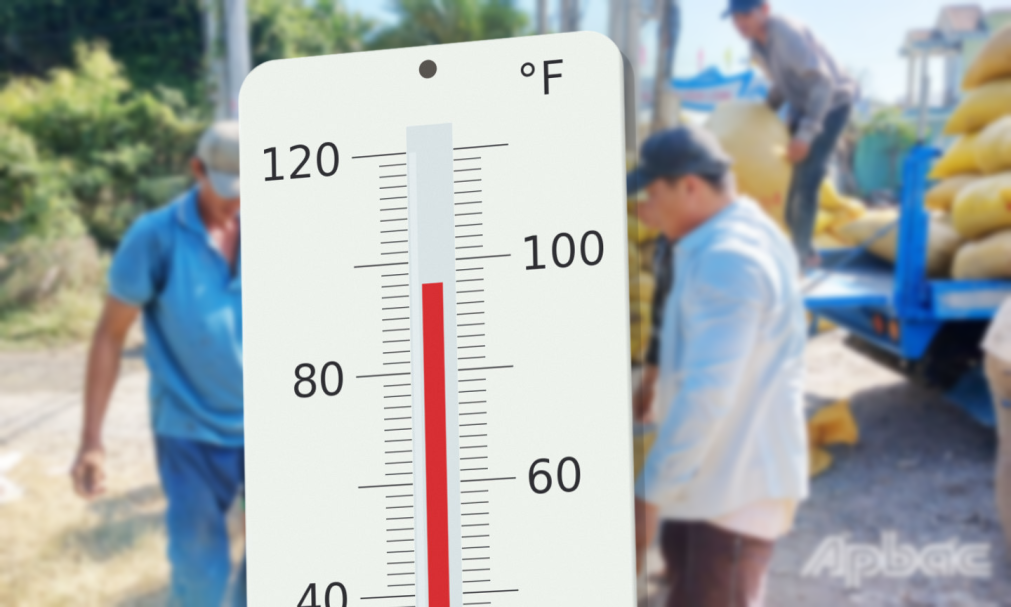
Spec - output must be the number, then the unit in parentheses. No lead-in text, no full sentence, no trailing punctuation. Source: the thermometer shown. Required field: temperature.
96 (°F)
